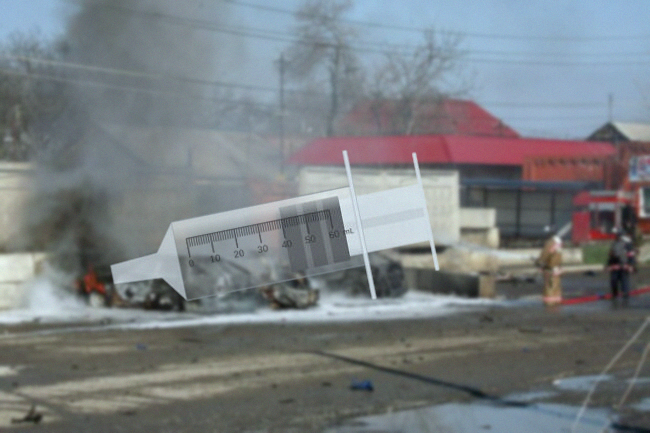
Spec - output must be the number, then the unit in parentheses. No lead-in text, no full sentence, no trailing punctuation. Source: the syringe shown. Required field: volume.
40 (mL)
